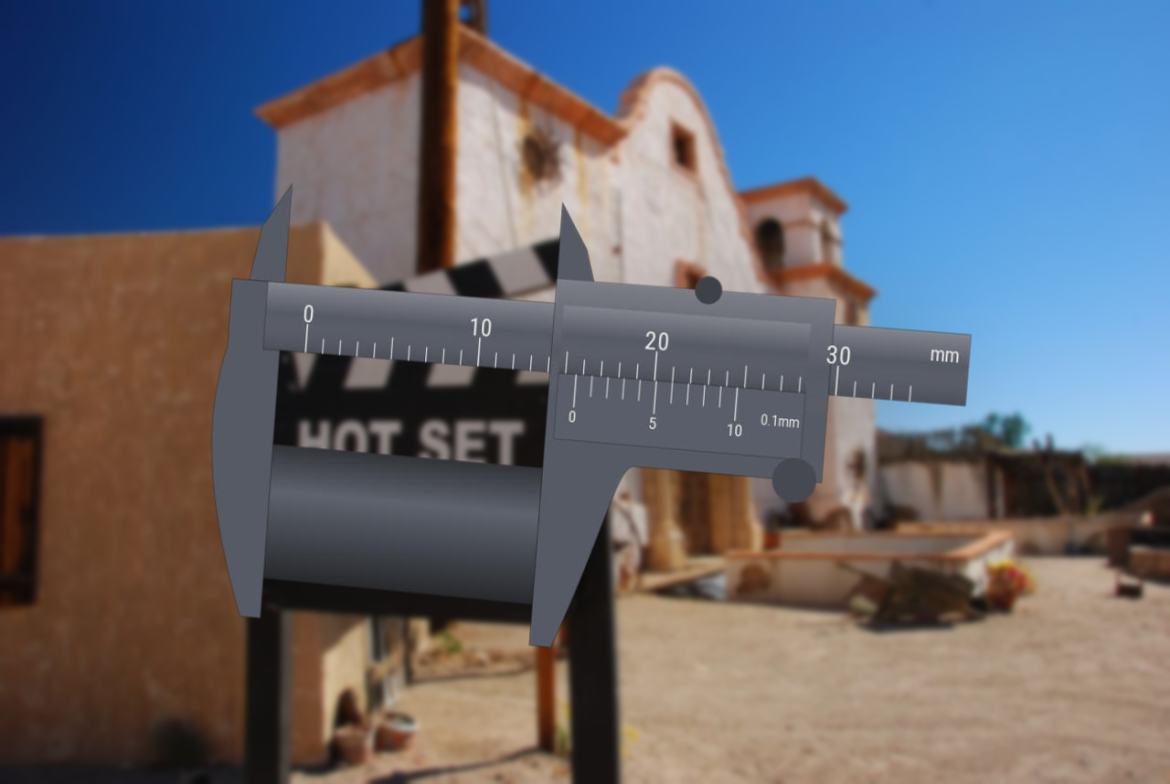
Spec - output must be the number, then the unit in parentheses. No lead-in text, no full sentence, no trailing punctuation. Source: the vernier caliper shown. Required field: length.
15.6 (mm)
